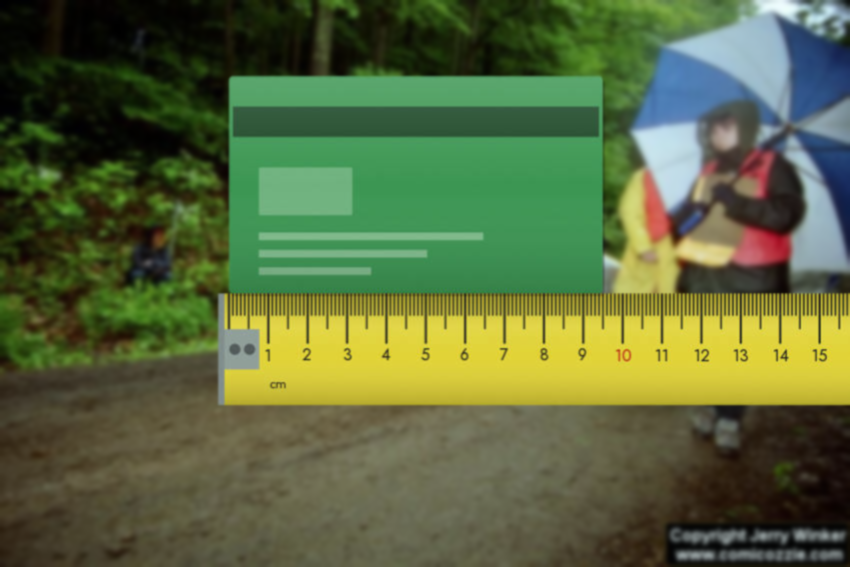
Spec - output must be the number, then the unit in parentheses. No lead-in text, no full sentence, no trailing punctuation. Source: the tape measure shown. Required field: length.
9.5 (cm)
